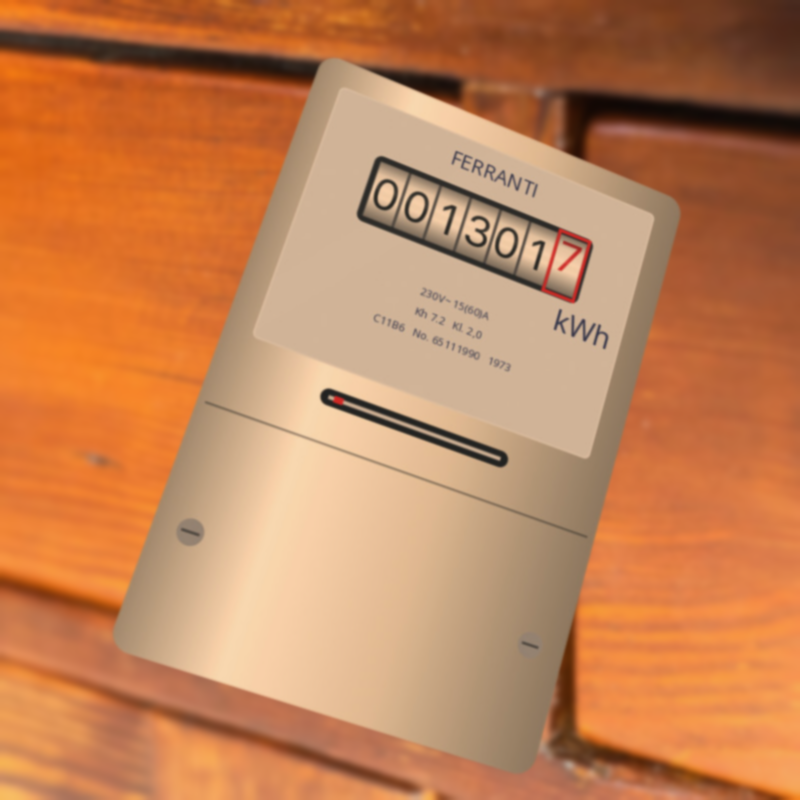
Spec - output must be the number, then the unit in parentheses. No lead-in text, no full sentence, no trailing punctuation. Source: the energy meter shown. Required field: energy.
1301.7 (kWh)
